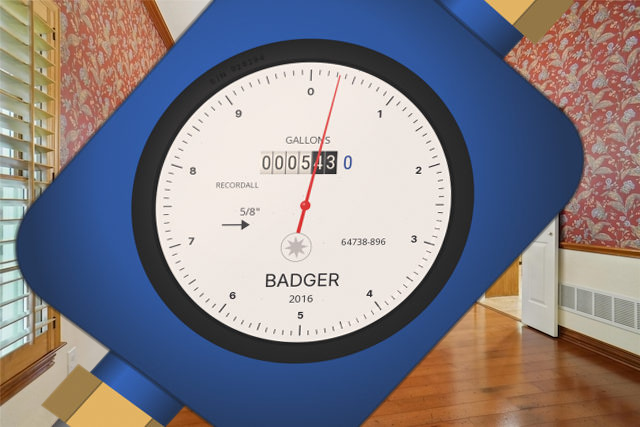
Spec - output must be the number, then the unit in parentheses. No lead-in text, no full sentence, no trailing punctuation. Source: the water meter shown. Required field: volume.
5430.3 (gal)
